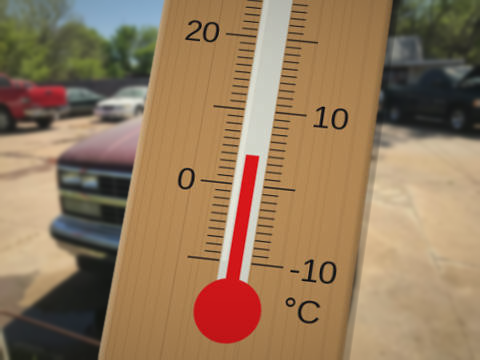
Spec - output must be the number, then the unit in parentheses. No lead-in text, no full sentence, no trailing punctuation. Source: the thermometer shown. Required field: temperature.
4 (°C)
